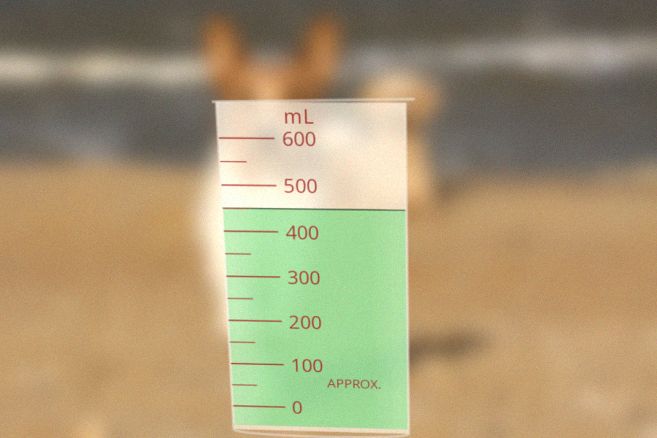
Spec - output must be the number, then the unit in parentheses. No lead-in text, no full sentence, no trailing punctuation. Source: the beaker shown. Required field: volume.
450 (mL)
